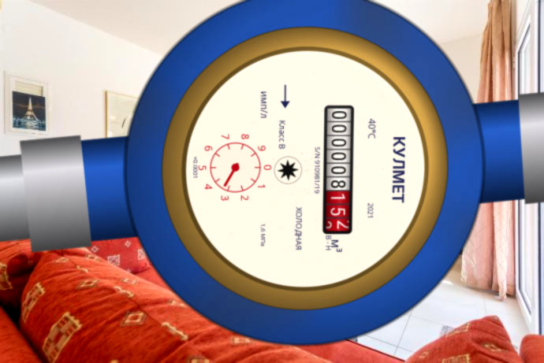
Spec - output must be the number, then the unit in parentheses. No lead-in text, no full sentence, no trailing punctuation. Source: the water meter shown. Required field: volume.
8.1523 (m³)
